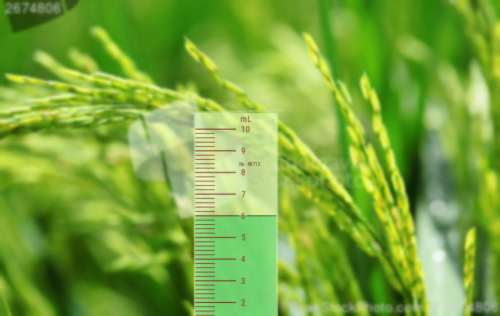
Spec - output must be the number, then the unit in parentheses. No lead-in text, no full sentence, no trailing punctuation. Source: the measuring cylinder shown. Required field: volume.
6 (mL)
